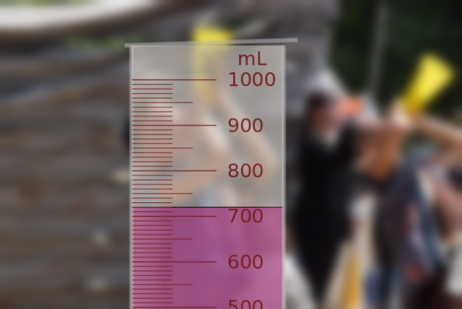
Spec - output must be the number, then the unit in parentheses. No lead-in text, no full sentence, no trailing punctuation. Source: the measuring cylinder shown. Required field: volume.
720 (mL)
